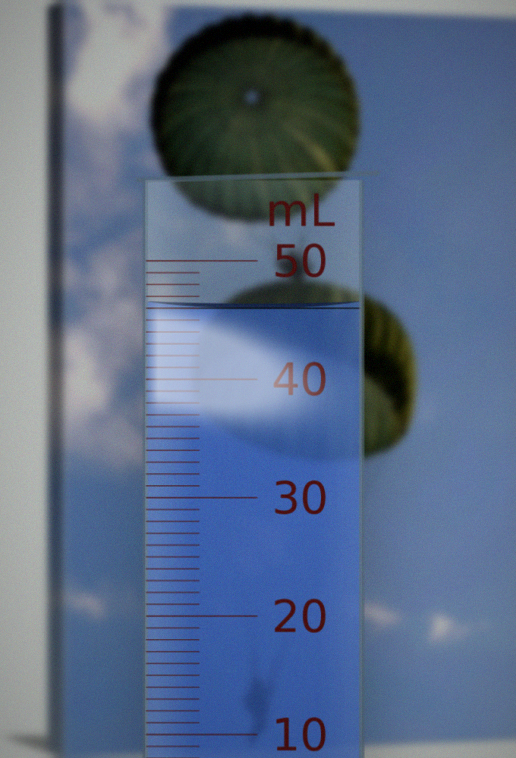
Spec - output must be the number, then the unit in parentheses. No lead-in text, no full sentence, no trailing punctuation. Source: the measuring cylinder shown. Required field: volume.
46 (mL)
